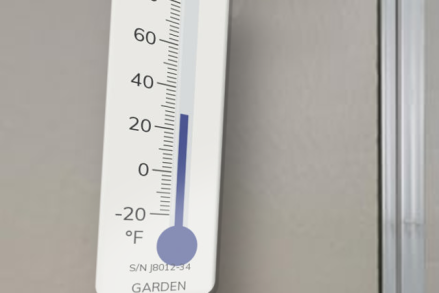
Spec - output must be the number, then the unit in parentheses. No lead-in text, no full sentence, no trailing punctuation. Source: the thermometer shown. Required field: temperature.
28 (°F)
